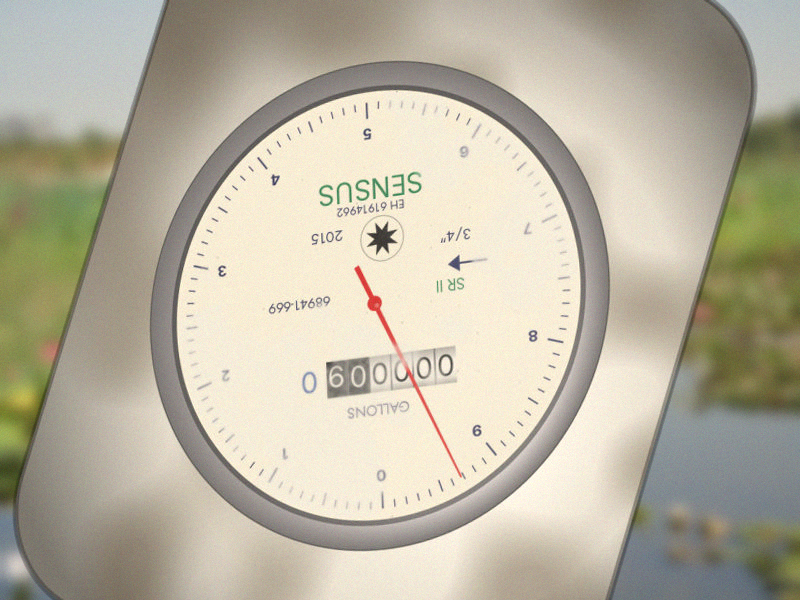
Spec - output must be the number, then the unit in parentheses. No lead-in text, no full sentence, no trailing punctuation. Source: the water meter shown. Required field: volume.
89.3 (gal)
